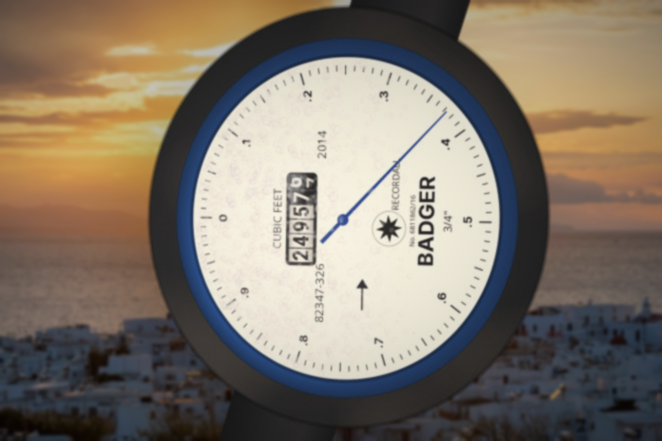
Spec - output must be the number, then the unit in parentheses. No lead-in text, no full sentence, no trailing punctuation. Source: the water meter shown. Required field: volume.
249576.37 (ft³)
